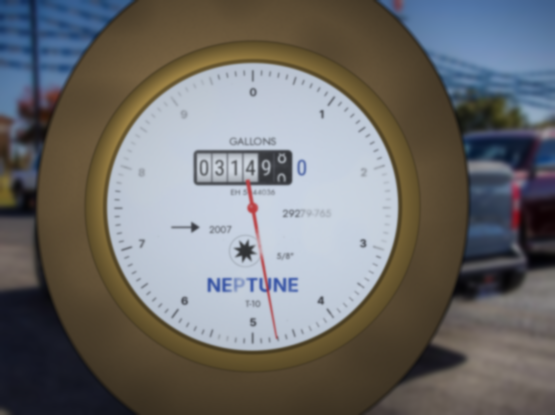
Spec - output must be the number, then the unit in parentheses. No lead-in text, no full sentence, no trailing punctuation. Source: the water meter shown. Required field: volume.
314984.7 (gal)
